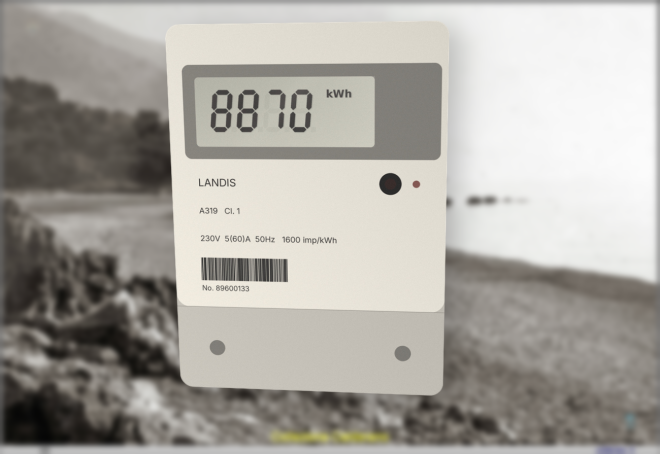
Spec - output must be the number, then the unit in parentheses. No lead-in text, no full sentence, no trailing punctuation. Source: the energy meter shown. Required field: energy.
8870 (kWh)
